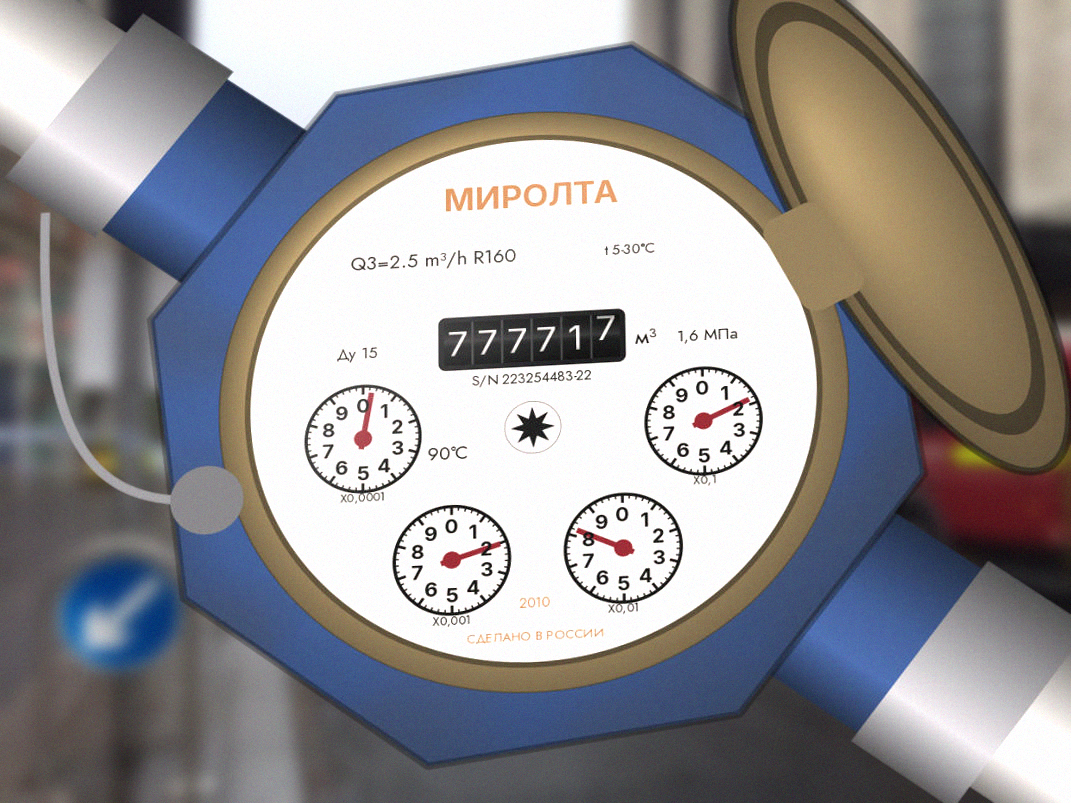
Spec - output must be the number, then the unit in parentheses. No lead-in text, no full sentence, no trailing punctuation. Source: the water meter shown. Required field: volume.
777717.1820 (m³)
